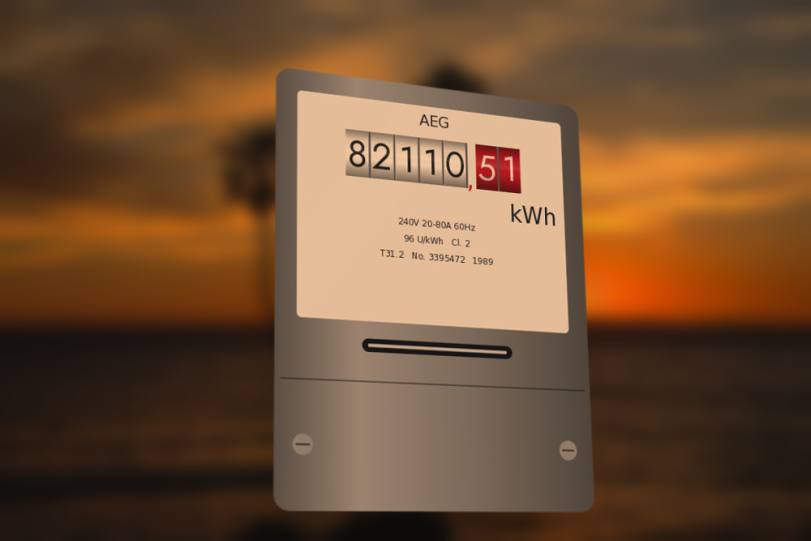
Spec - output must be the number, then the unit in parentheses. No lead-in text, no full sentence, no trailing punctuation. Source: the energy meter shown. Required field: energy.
82110.51 (kWh)
